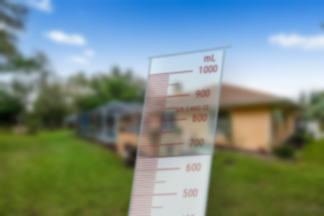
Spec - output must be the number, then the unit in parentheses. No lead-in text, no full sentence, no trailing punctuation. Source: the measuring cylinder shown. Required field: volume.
650 (mL)
